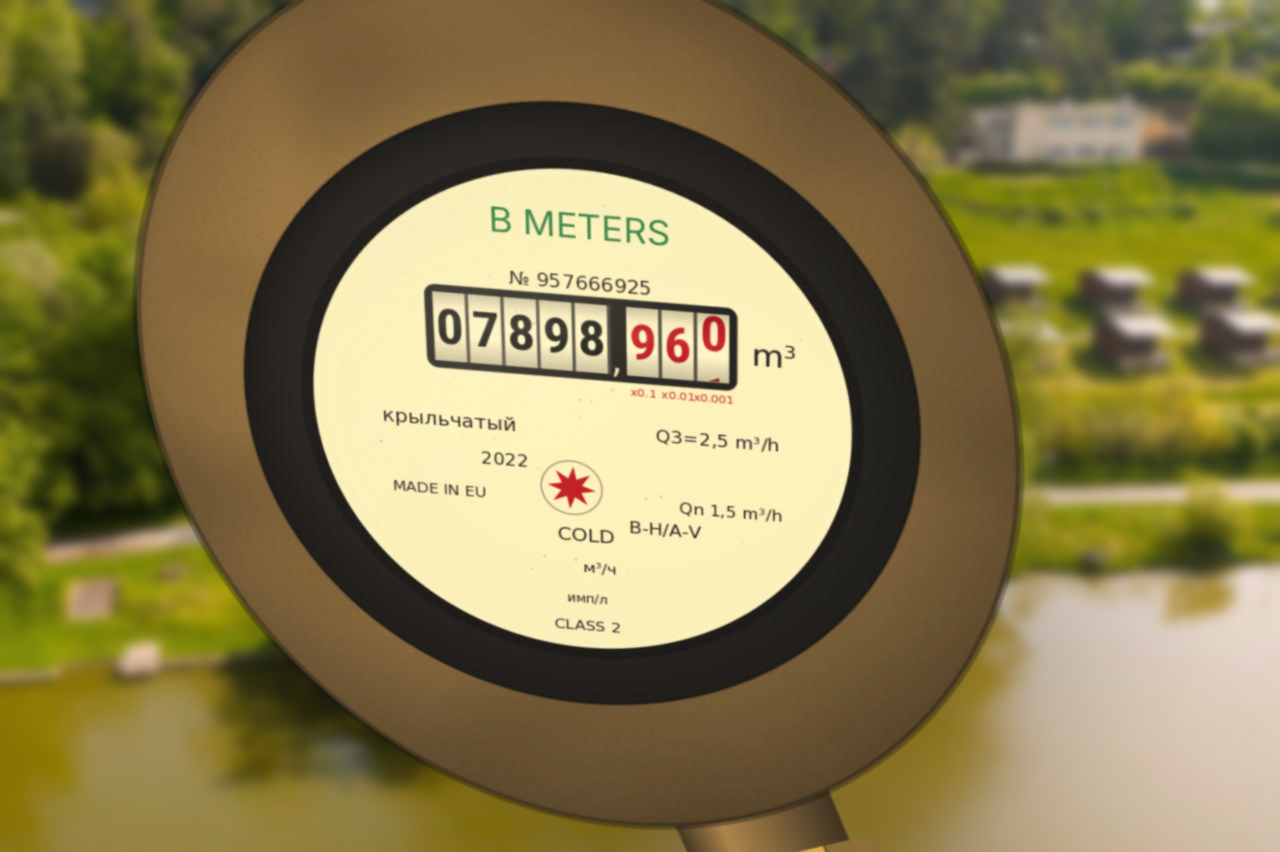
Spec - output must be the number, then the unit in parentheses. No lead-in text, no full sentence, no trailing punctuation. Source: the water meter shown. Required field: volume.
7898.960 (m³)
